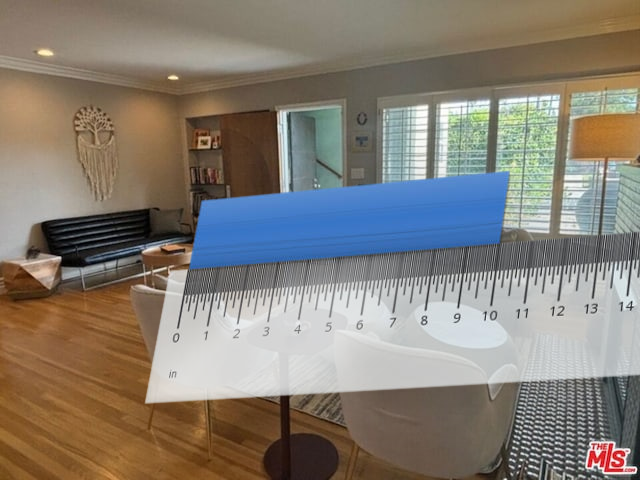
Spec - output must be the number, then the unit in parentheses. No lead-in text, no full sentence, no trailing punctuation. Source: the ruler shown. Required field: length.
10 (in)
